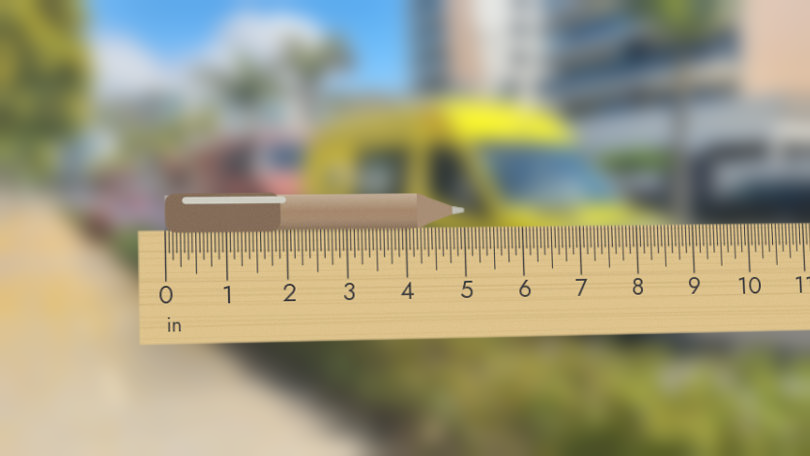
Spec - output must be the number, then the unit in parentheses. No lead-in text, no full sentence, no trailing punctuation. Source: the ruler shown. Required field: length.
5 (in)
